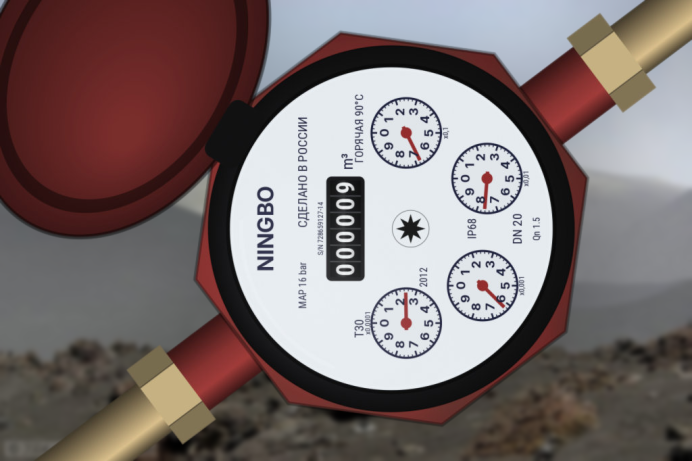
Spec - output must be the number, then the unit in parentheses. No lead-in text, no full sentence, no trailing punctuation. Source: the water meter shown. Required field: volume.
9.6762 (m³)
